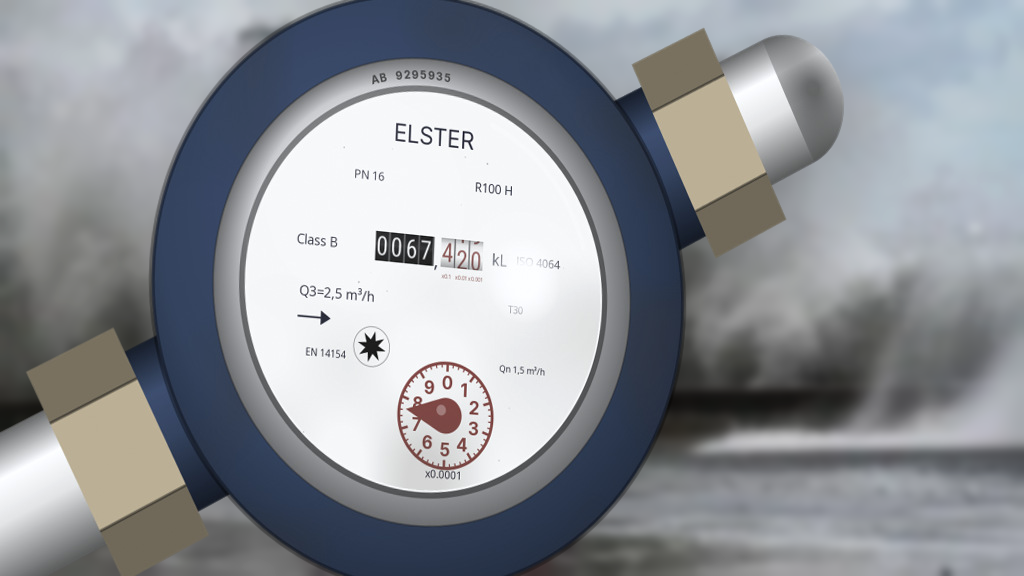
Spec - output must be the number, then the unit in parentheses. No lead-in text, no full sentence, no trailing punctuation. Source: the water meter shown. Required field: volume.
67.4197 (kL)
